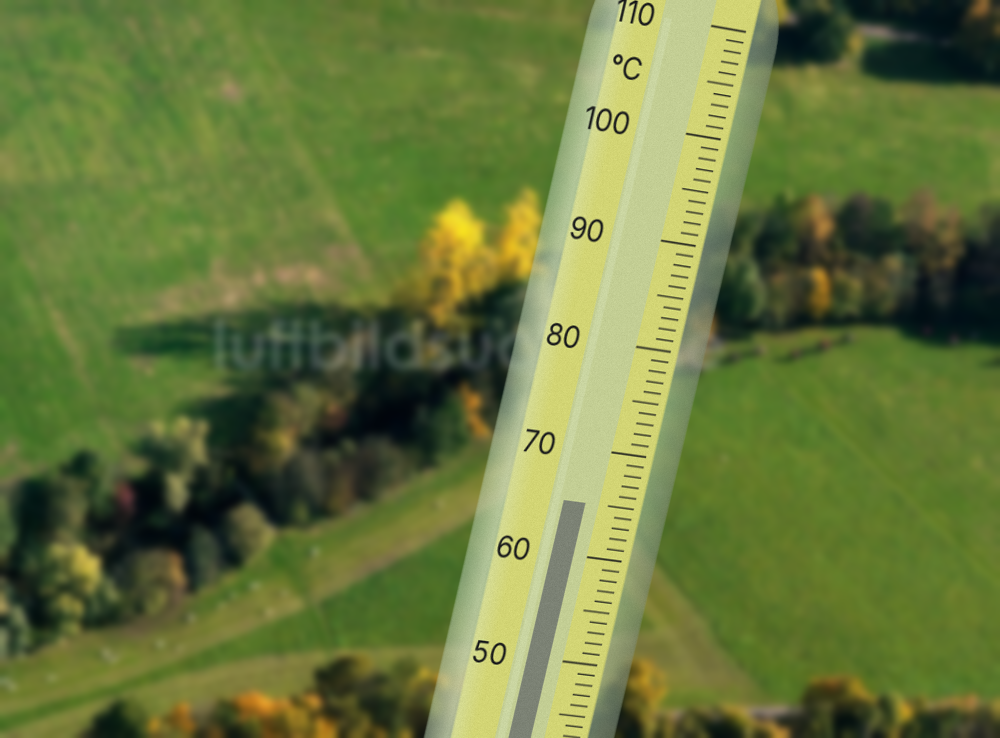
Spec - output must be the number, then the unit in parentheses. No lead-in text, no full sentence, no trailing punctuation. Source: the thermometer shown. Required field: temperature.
65 (°C)
